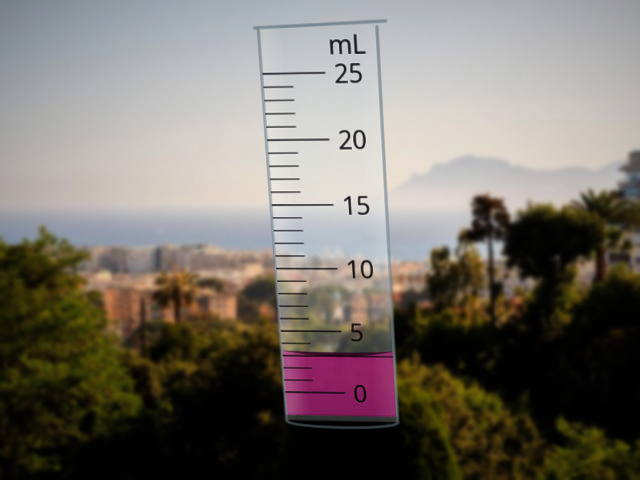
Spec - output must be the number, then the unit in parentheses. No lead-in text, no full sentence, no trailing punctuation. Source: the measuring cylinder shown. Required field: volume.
3 (mL)
